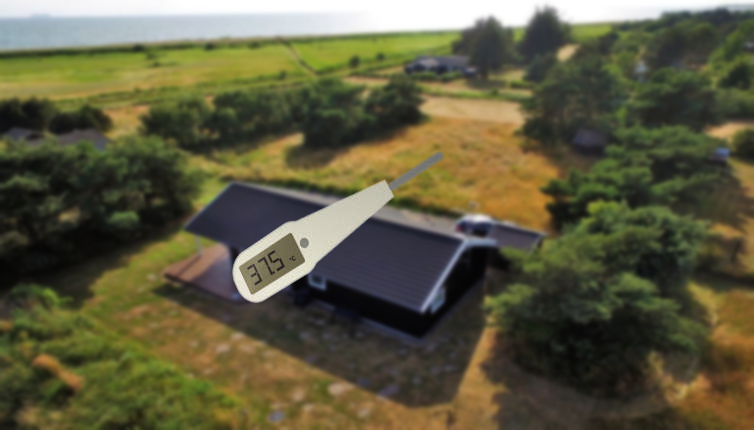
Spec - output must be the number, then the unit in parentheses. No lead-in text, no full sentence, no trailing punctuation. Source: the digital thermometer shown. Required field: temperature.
37.5 (°C)
